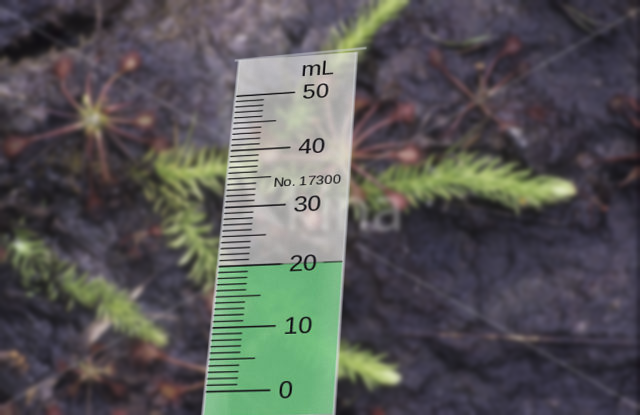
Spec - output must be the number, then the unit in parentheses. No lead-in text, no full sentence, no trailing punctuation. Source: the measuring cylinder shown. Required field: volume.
20 (mL)
